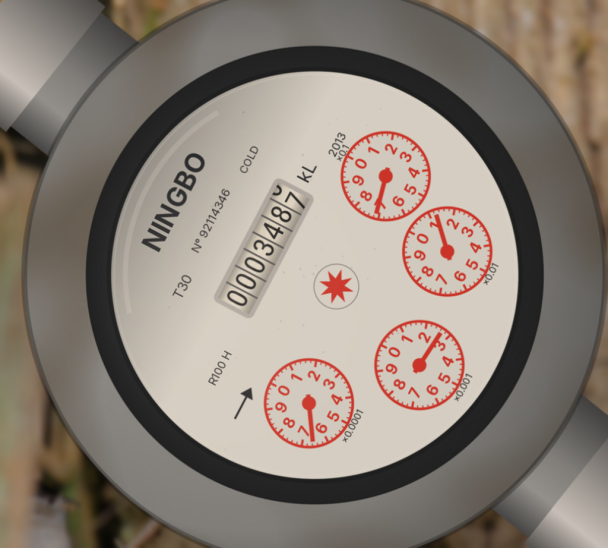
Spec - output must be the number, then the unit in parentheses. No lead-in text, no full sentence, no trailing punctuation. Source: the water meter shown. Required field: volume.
3486.7126 (kL)
